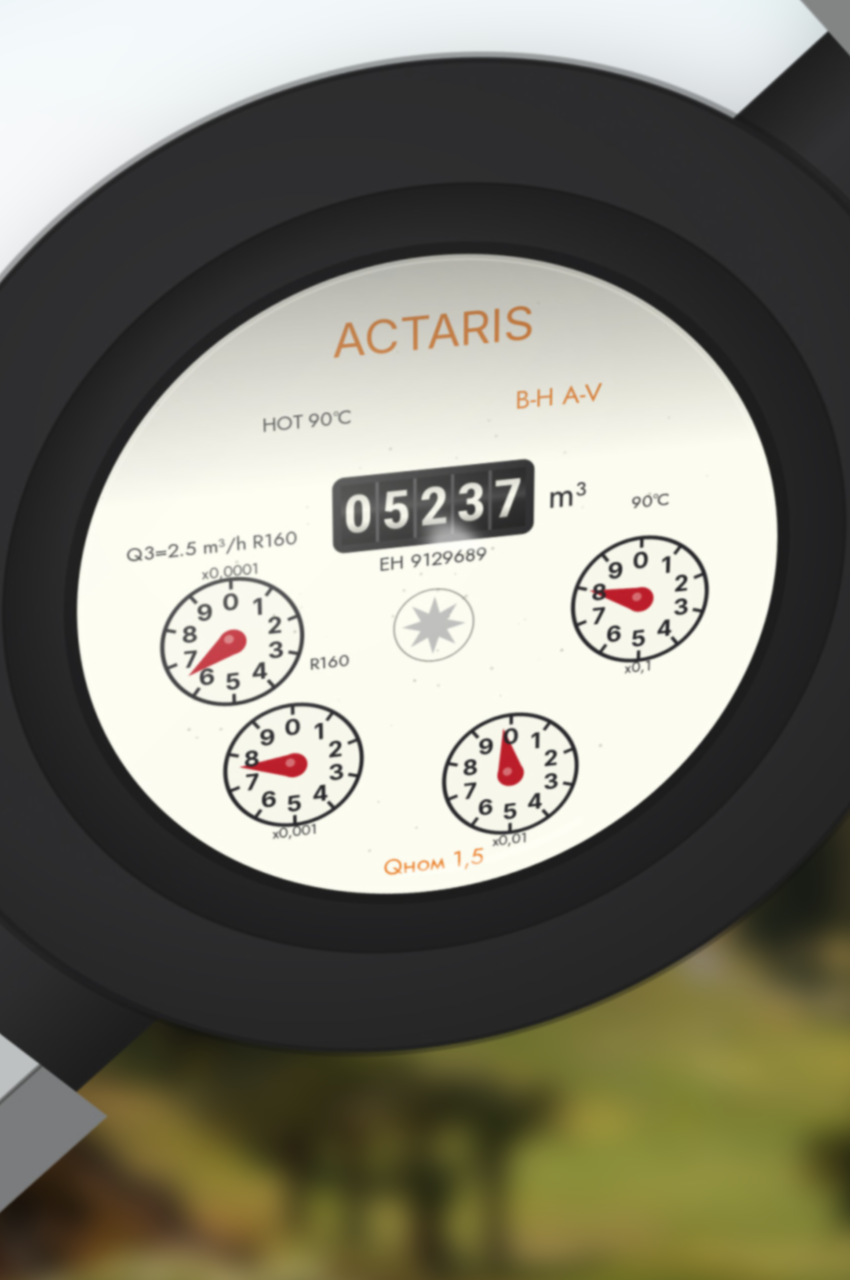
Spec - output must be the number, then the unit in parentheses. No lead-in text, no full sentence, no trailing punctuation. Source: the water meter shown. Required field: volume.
5237.7976 (m³)
